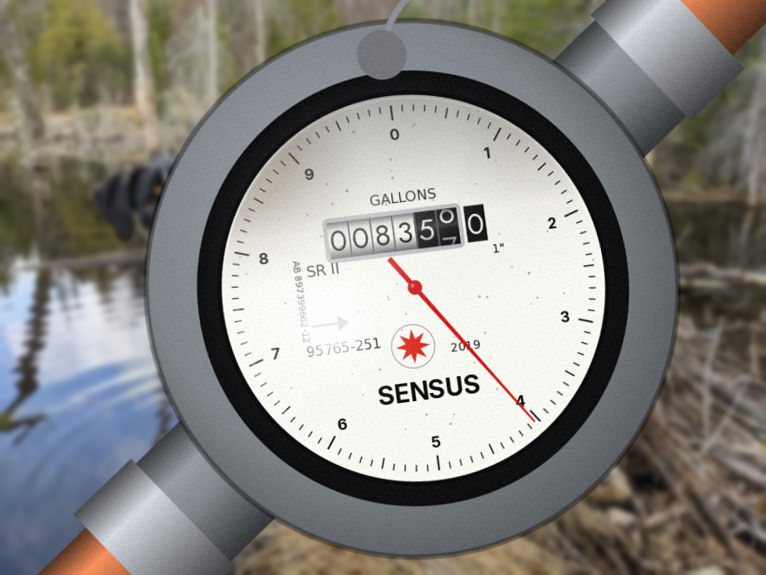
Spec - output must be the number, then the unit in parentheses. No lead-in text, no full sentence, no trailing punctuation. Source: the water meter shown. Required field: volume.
83564.0 (gal)
